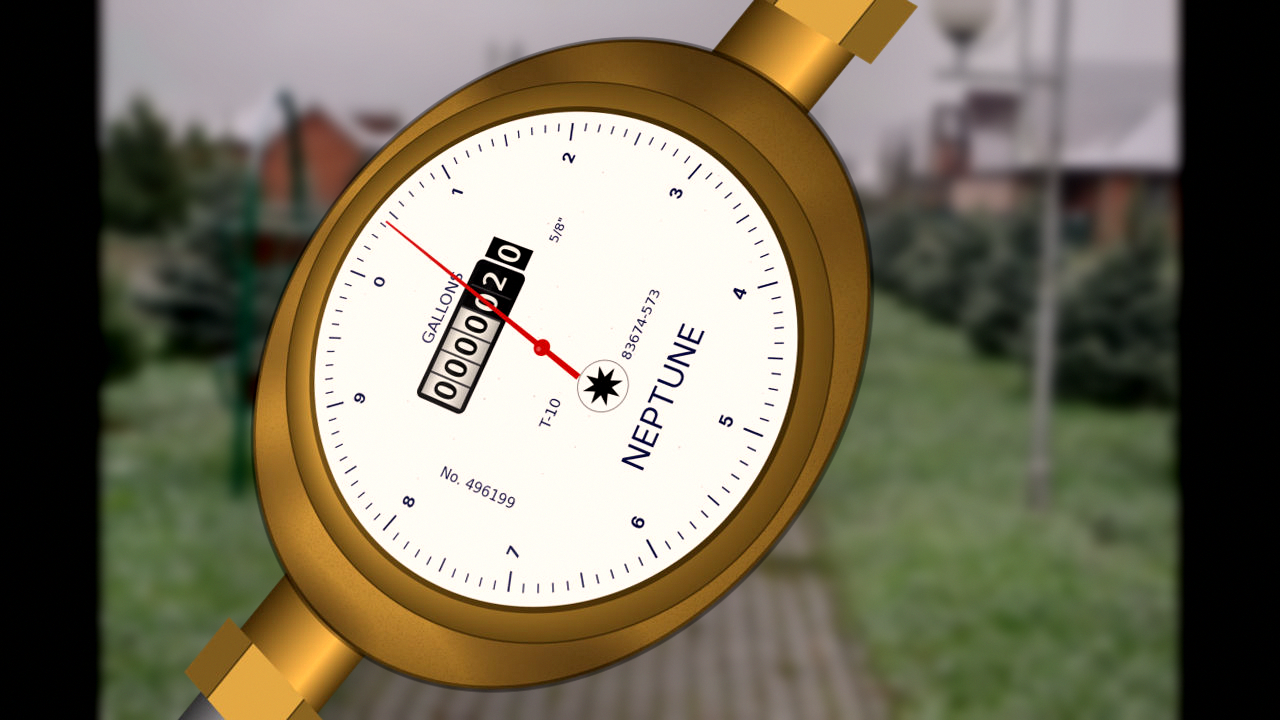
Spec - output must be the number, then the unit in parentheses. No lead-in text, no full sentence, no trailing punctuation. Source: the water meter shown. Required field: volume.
20.4 (gal)
